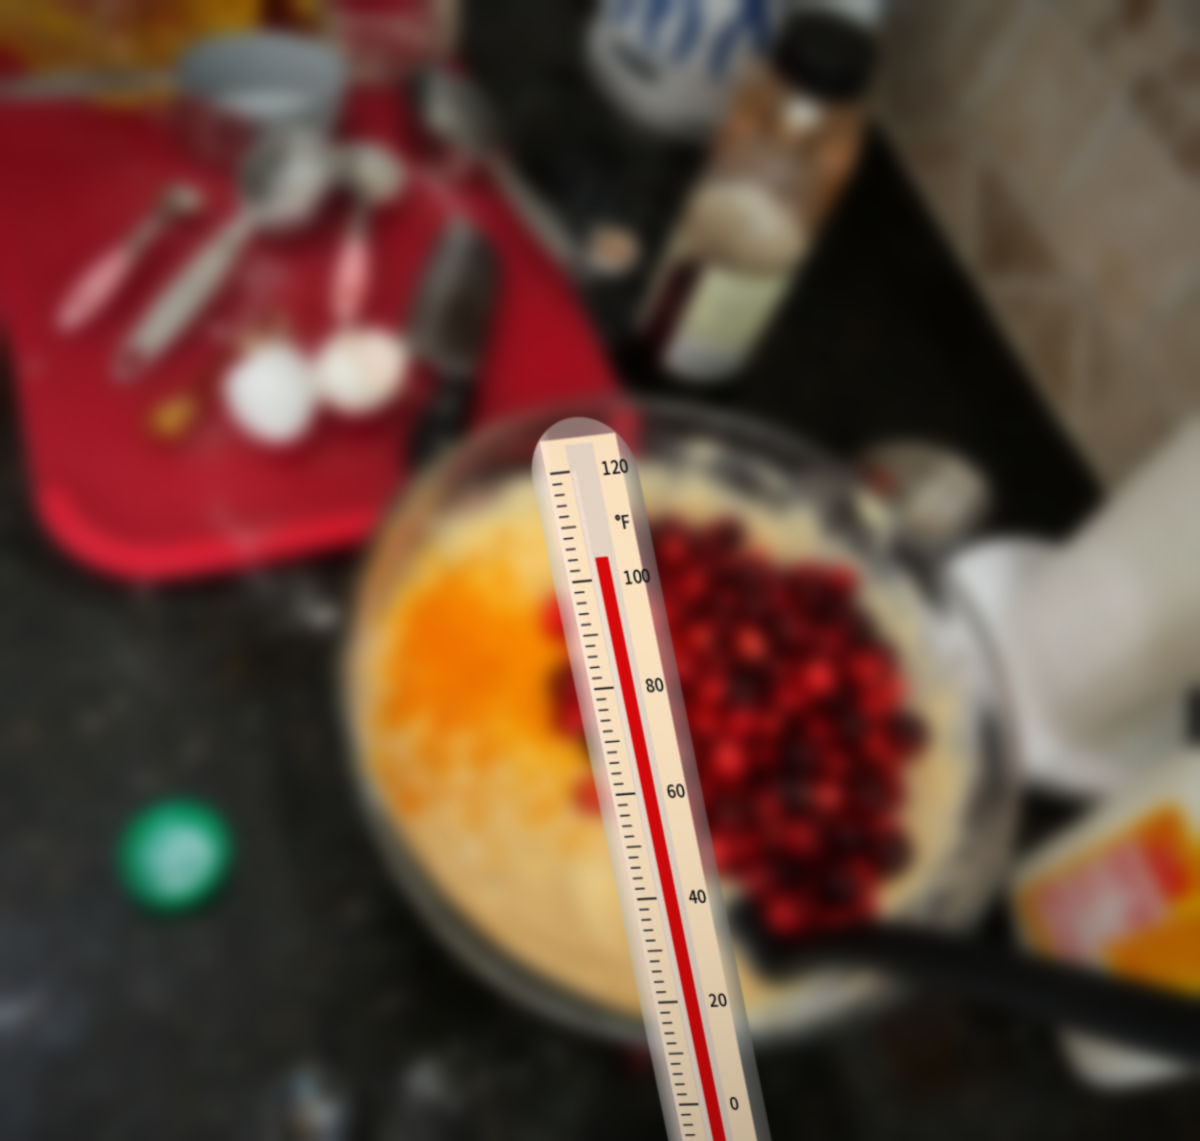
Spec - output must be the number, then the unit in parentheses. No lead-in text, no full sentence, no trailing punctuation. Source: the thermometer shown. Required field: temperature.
104 (°F)
